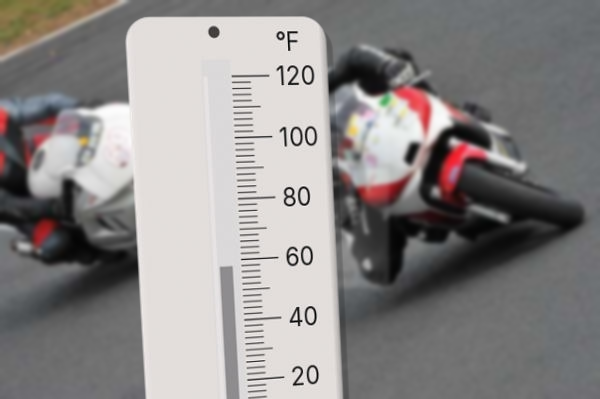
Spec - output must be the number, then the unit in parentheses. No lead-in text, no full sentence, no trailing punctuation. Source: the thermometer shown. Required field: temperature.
58 (°F)
